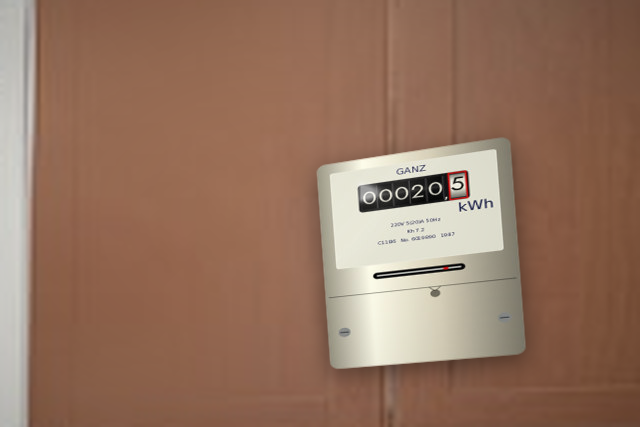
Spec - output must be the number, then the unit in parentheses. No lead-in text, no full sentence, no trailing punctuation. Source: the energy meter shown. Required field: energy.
20.5 (kWh)
